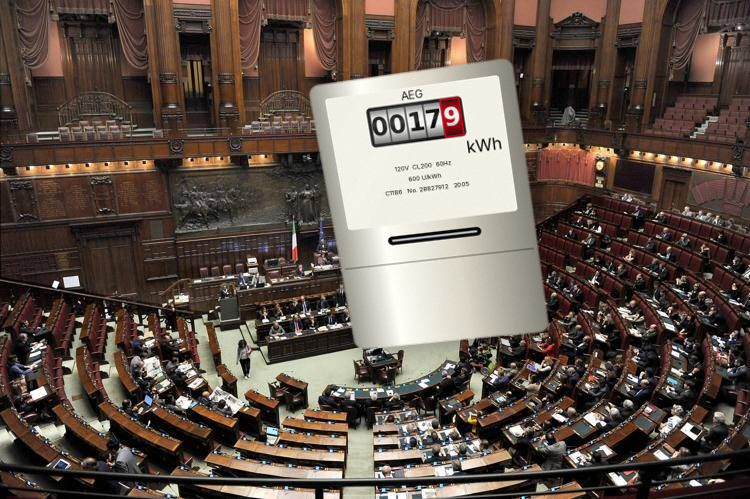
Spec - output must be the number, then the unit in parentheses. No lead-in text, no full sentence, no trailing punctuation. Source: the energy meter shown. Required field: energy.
17.9 (kWh)
